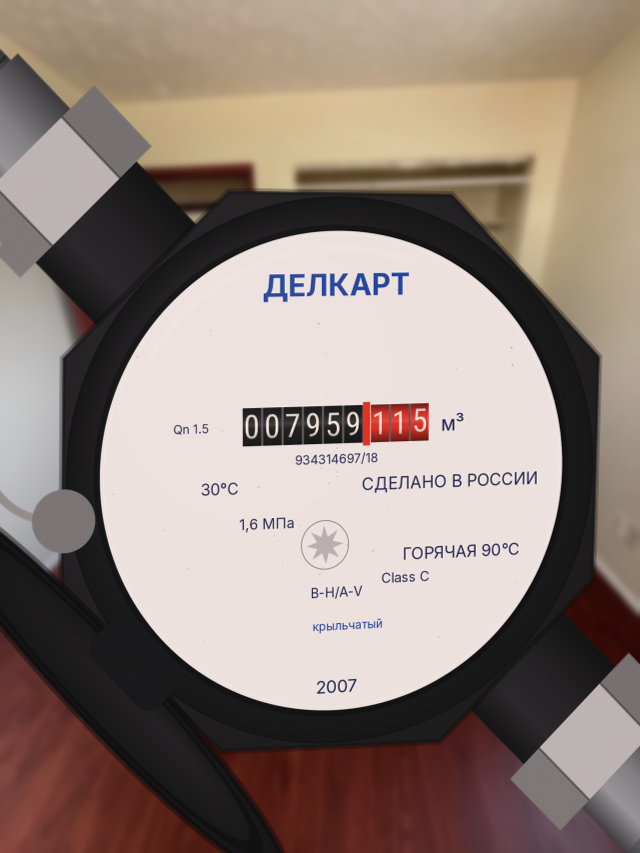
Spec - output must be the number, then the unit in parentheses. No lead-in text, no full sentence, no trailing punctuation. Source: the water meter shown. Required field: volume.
7959.115 (m³)
